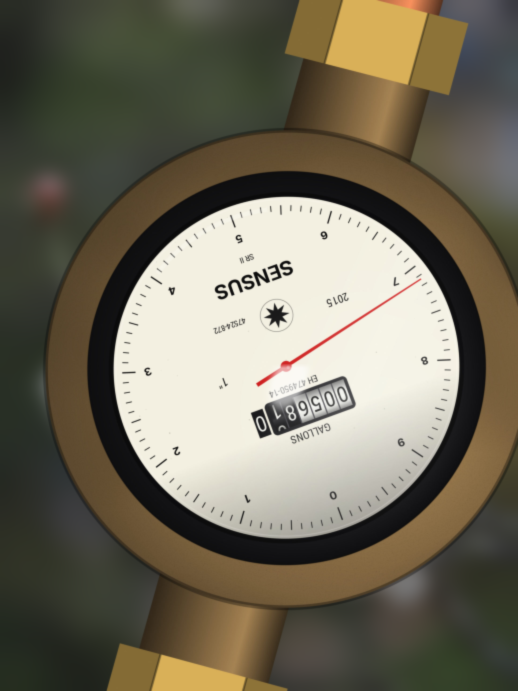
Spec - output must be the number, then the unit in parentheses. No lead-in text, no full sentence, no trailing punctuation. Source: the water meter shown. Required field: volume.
56807.1 (gal)
